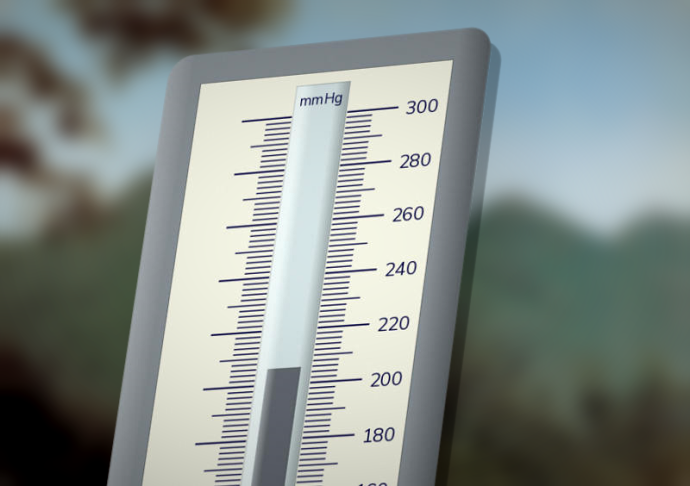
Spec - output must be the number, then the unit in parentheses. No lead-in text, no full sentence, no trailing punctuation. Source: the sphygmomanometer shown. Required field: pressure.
206 (mmHg)
